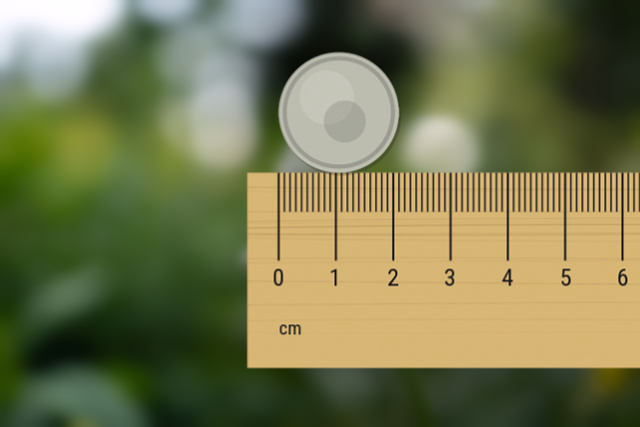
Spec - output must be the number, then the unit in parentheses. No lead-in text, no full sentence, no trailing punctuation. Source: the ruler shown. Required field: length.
2.1 (cm)
